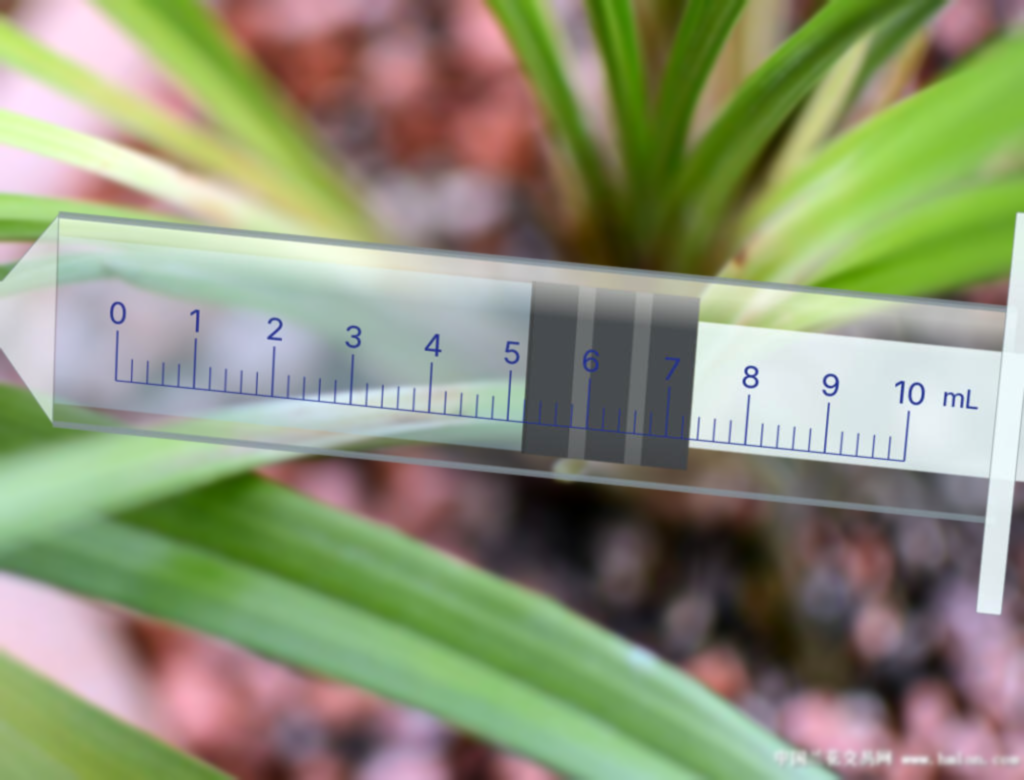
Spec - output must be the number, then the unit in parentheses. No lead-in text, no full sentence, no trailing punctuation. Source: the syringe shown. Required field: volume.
5.2 (mL)
